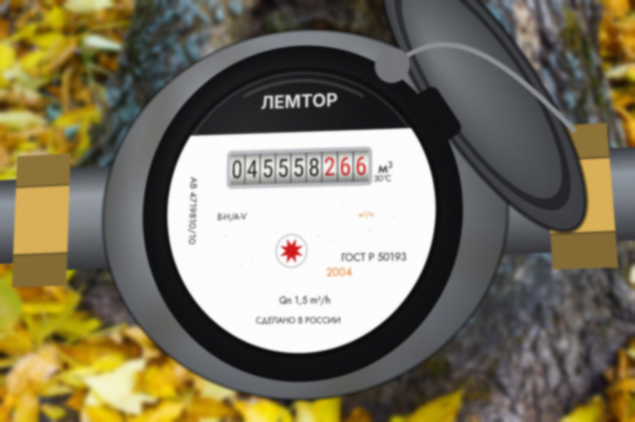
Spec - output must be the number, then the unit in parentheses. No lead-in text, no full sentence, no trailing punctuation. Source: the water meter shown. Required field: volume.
45558.266 (m³)
